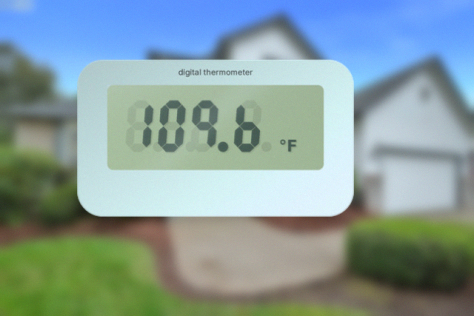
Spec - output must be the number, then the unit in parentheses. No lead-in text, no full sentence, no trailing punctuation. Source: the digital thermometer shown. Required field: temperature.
109.6 (°F)
